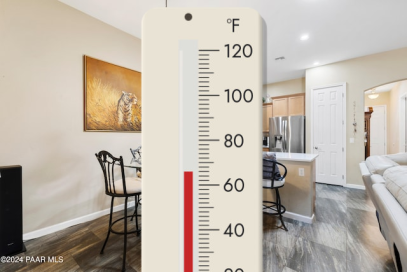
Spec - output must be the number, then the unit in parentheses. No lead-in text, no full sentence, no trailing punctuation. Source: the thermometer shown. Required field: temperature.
66 (°F)
